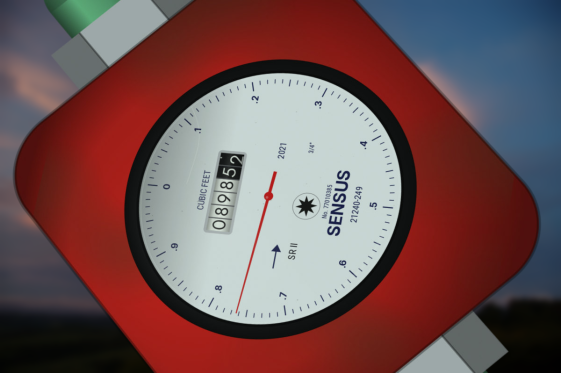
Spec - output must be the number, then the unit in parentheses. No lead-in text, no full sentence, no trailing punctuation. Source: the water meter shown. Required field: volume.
89851.76 (ft³)
